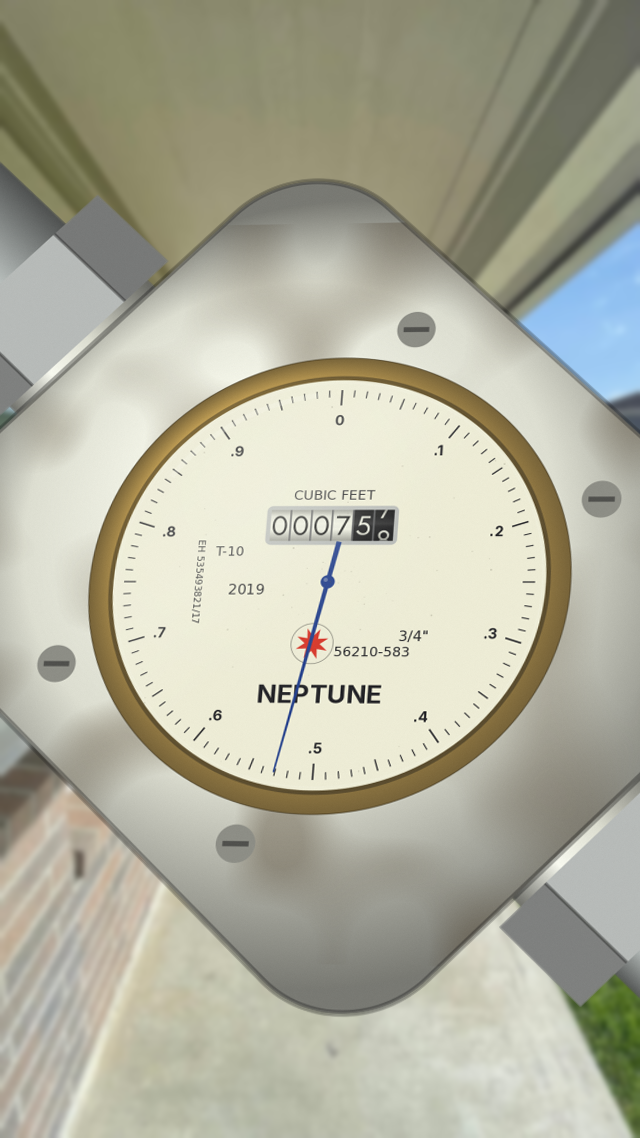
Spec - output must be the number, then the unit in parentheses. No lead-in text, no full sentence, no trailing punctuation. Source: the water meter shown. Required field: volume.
757.53 (ft³)
